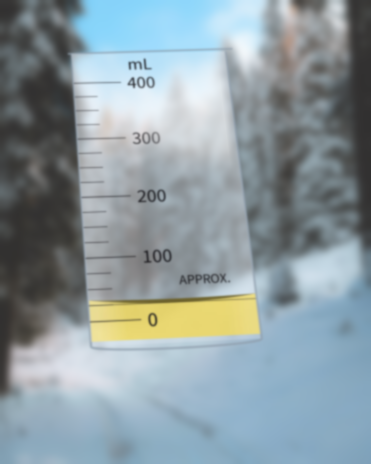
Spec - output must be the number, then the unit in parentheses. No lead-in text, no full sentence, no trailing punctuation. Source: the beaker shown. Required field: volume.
25 (mL)
